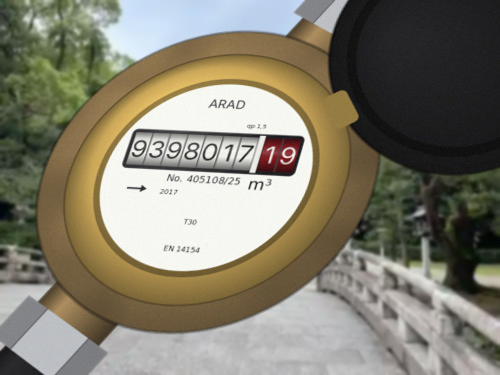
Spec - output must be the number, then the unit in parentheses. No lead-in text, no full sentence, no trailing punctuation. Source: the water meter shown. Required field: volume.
9398017.19 (m³)
